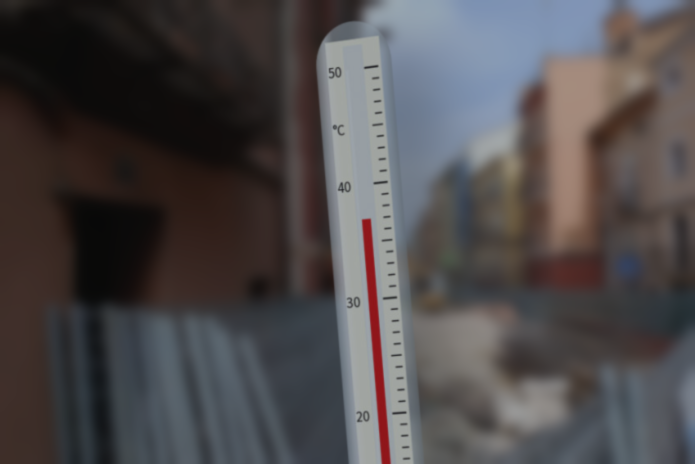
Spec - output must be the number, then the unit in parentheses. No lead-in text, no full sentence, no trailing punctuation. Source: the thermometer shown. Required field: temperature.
37 (°C)
